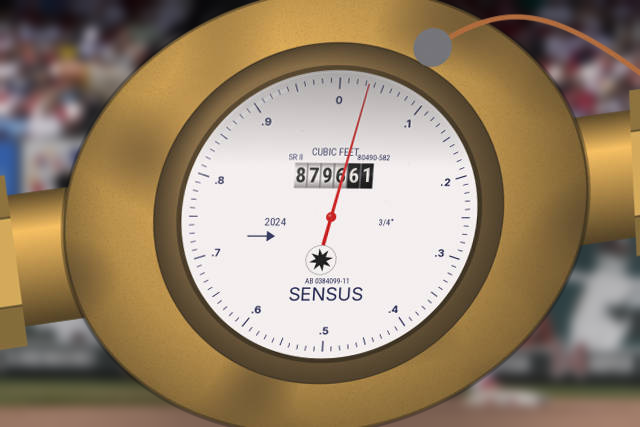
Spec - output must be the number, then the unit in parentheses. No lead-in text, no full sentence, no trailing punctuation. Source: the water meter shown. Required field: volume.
879661.03 (ft³)
